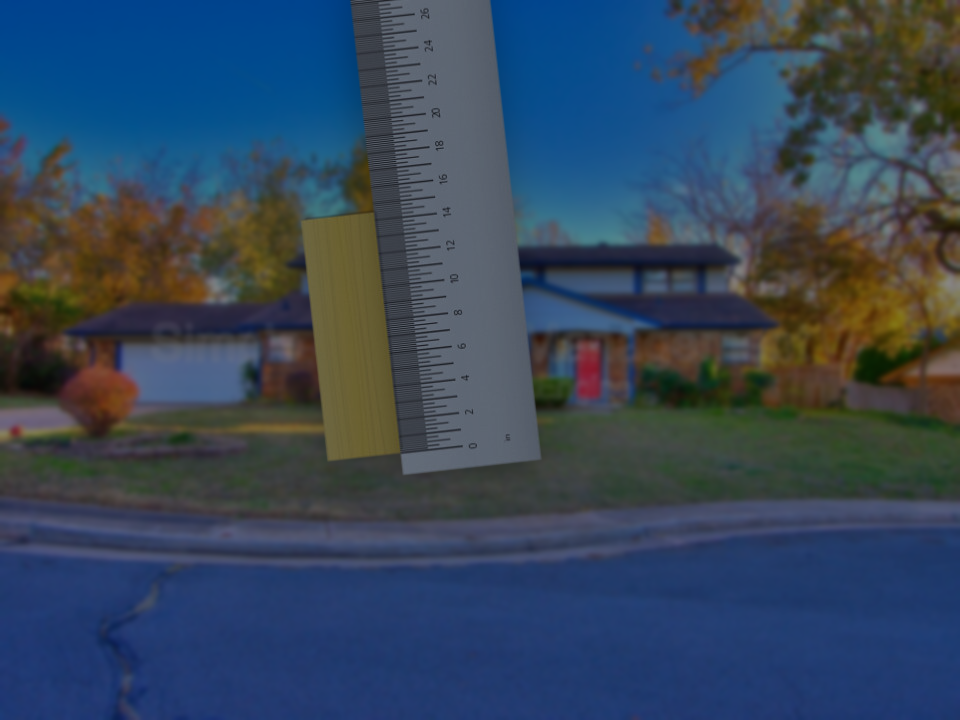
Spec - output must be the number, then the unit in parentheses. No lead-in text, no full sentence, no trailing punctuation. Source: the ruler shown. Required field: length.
14.5 (in)
